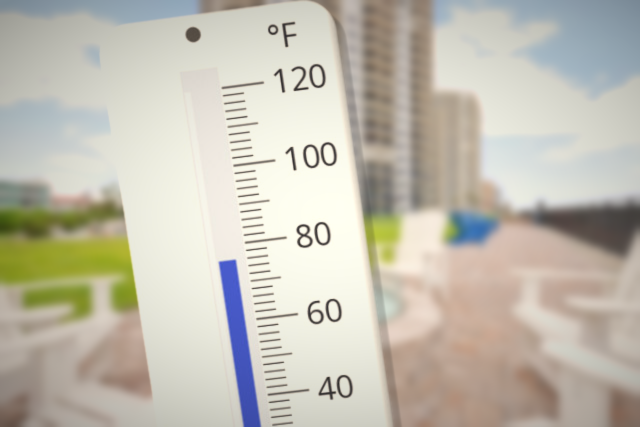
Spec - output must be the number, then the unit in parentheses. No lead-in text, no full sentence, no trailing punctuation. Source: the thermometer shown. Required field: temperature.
76 (°F)
